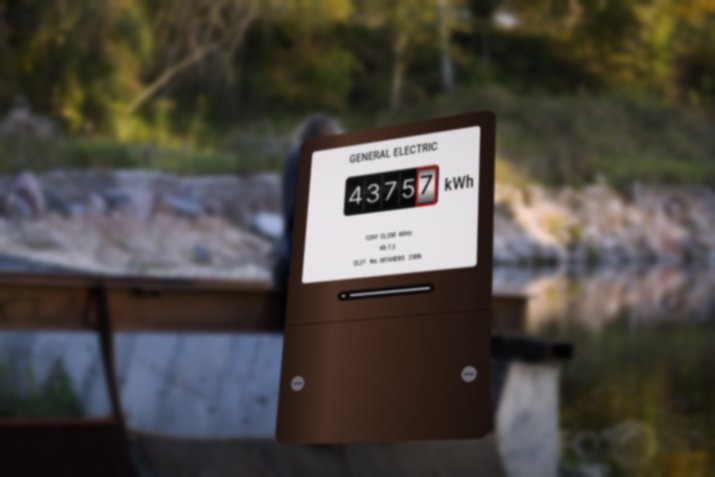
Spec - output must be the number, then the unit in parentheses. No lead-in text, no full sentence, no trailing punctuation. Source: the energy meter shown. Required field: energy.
4375.7 (kWh)
